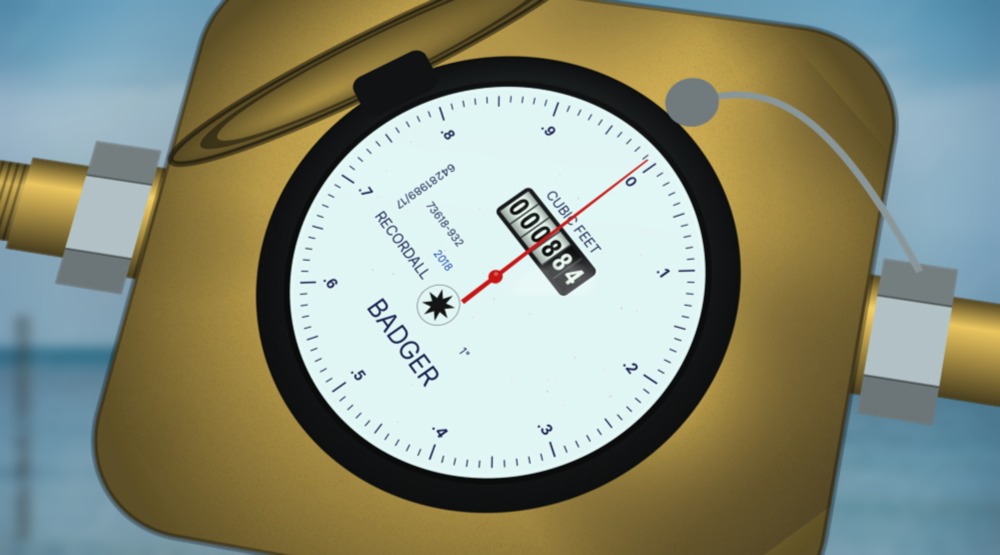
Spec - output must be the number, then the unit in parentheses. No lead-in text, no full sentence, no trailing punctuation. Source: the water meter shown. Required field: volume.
883.99 (ft³)
